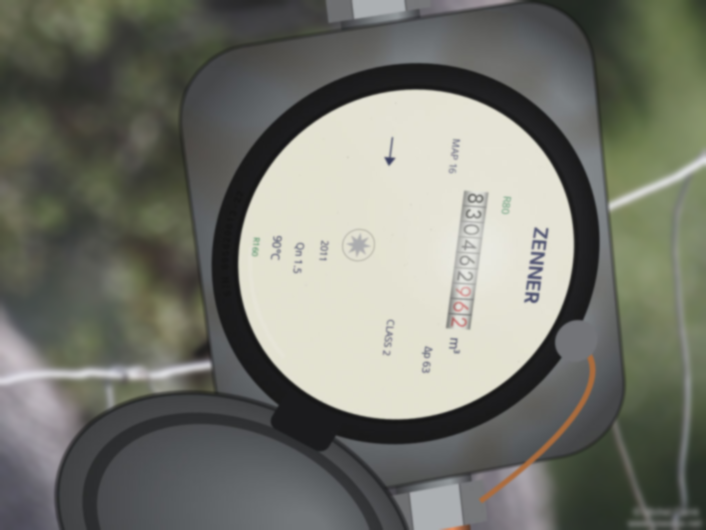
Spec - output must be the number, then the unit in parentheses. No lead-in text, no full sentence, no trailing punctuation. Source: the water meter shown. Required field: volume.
830462.962 (m³)
